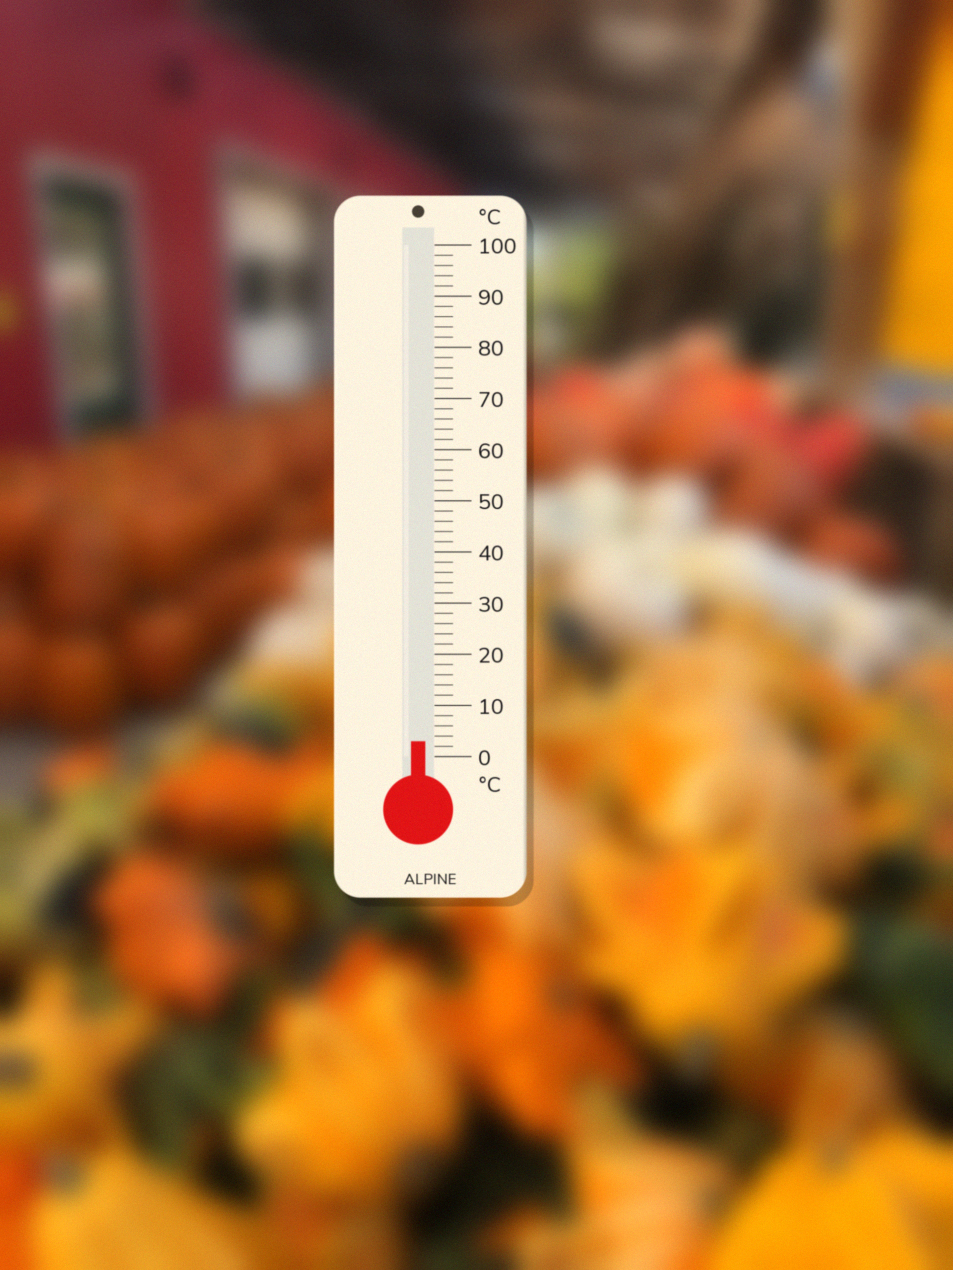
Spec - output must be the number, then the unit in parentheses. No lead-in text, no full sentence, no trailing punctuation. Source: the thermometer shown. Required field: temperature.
3 (°C)
